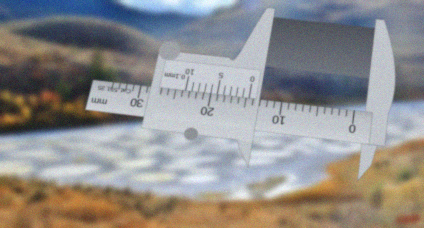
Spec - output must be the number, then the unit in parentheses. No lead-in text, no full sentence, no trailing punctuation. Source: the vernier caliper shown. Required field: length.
14.6 (mm)
